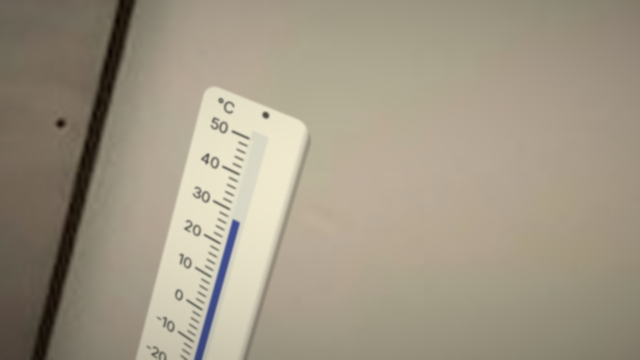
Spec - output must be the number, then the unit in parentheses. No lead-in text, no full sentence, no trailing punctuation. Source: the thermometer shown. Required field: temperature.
28 (°C)
